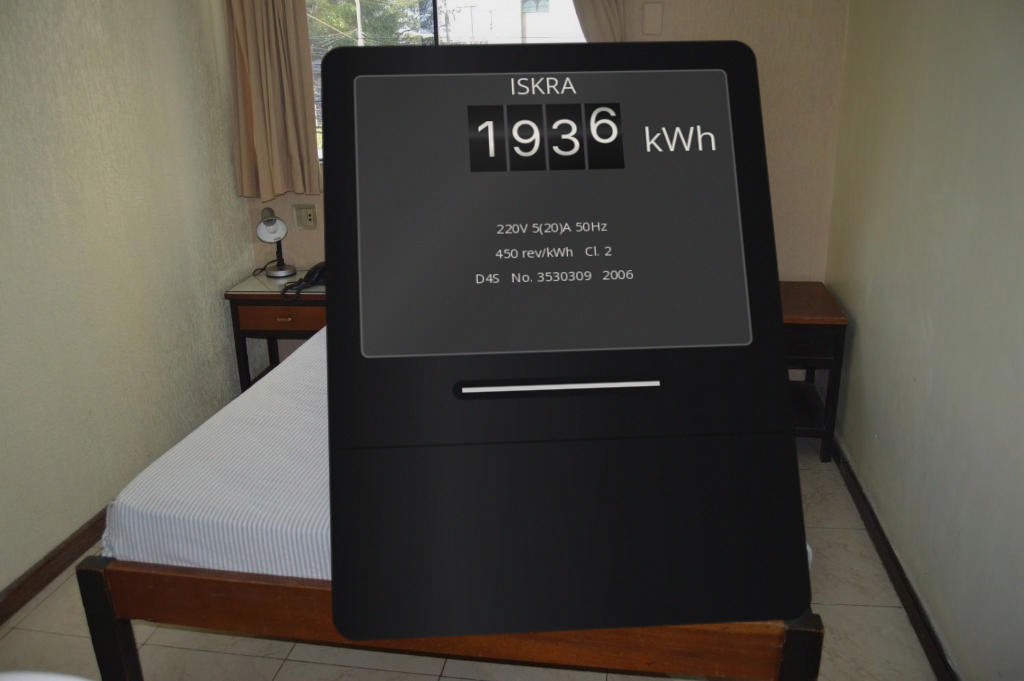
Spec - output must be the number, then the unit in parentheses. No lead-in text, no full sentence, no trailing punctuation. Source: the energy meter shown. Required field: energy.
1936 (kWh)
